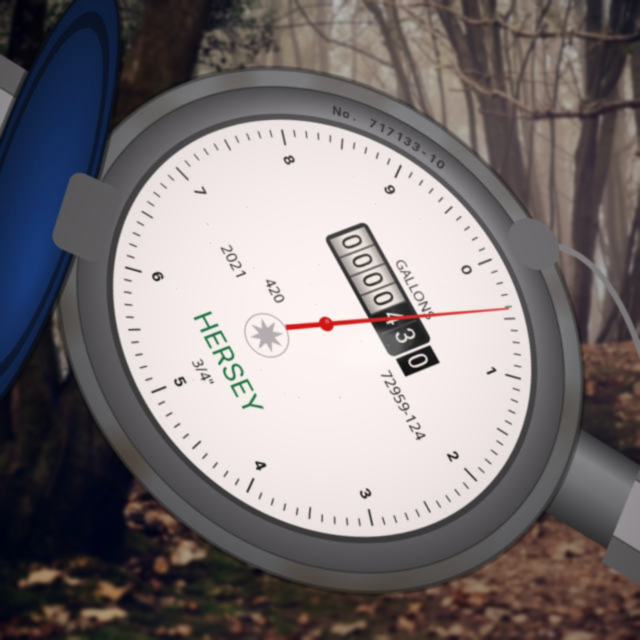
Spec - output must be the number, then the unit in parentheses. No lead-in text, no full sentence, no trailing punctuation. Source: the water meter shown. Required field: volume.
430.4 (gal)
